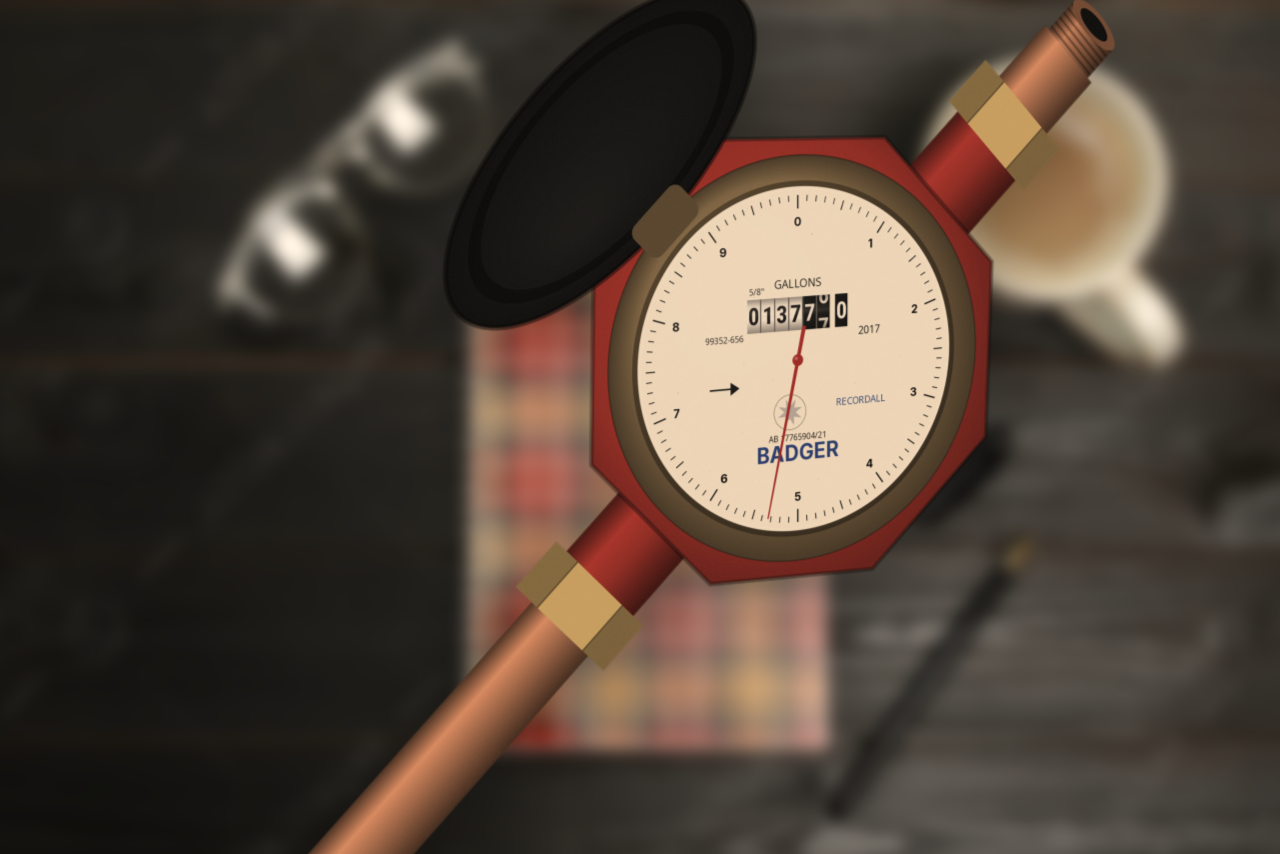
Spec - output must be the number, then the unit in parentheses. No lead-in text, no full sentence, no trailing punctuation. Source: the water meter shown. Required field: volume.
137765.3 (gal)
